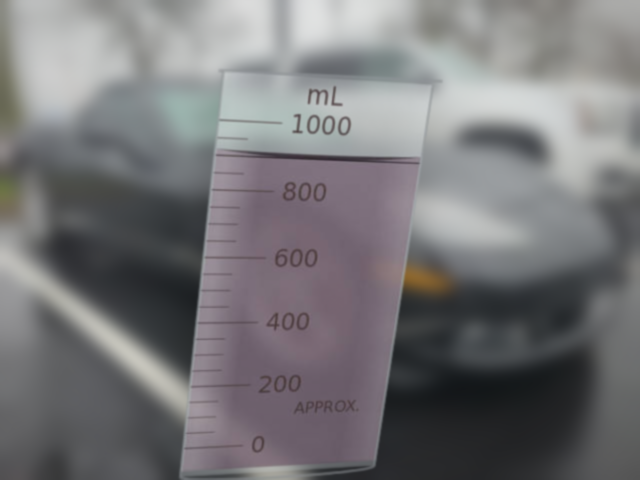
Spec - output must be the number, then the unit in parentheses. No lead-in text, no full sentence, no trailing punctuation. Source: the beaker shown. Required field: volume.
900 (mL)
